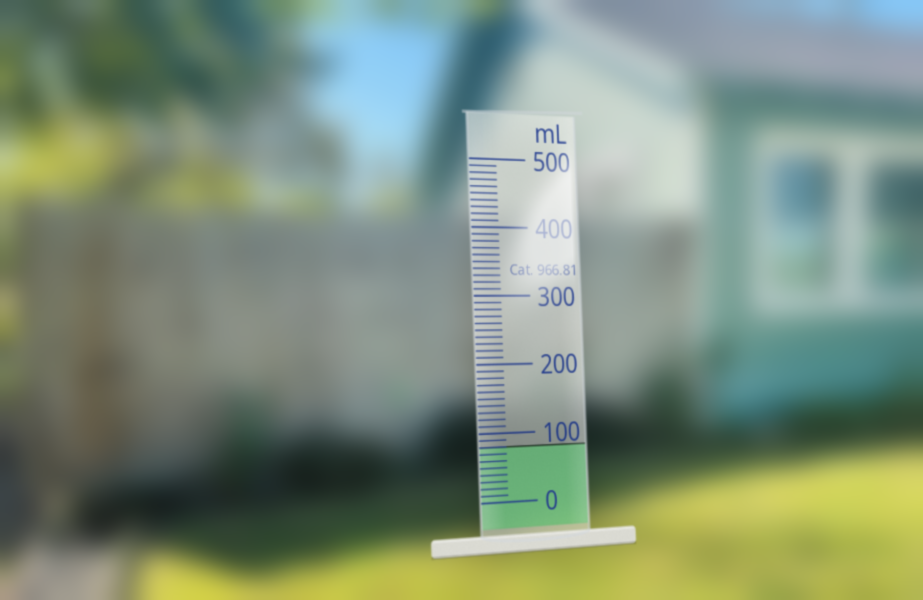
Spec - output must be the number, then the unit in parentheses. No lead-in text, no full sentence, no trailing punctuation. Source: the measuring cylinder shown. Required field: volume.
80 (mL)
